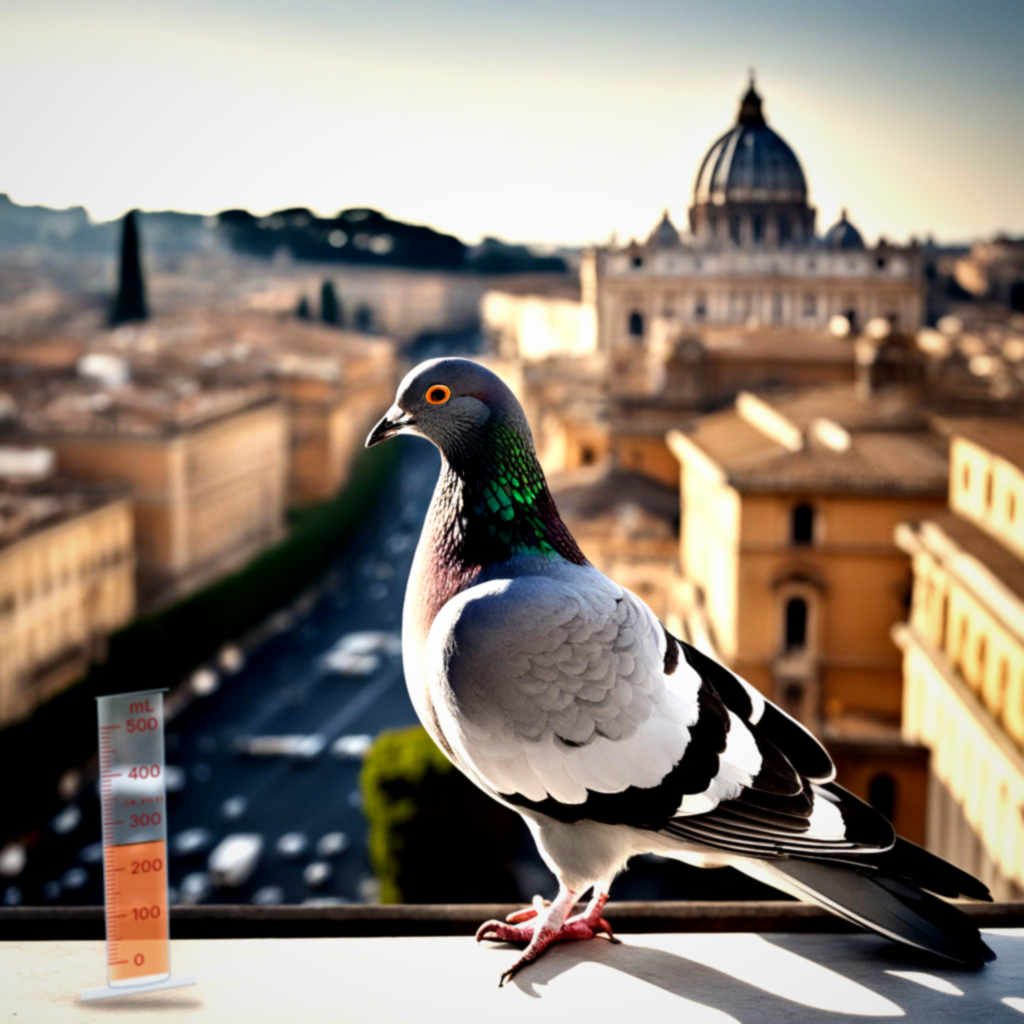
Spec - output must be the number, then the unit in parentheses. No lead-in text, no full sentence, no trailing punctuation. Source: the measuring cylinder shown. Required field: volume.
250 (mL)
